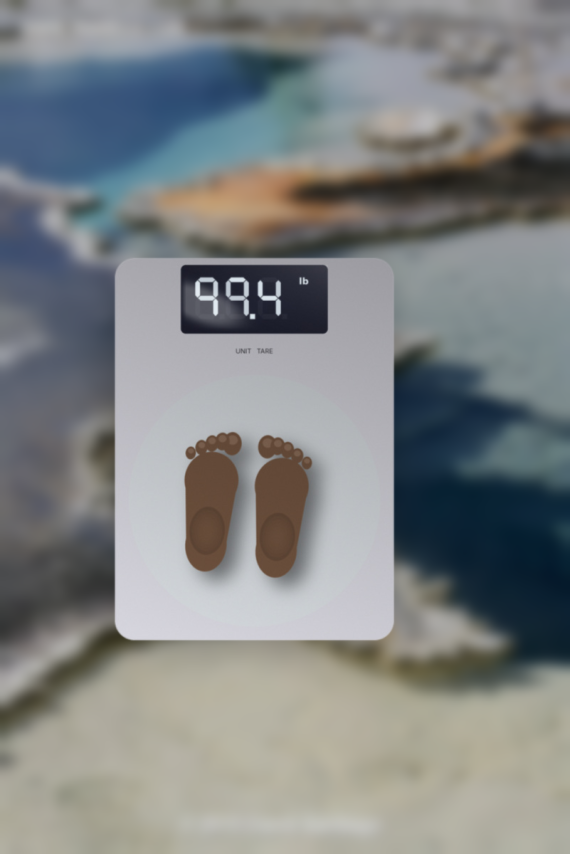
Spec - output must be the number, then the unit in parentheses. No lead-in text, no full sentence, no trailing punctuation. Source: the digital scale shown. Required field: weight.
99.4 (lb)
